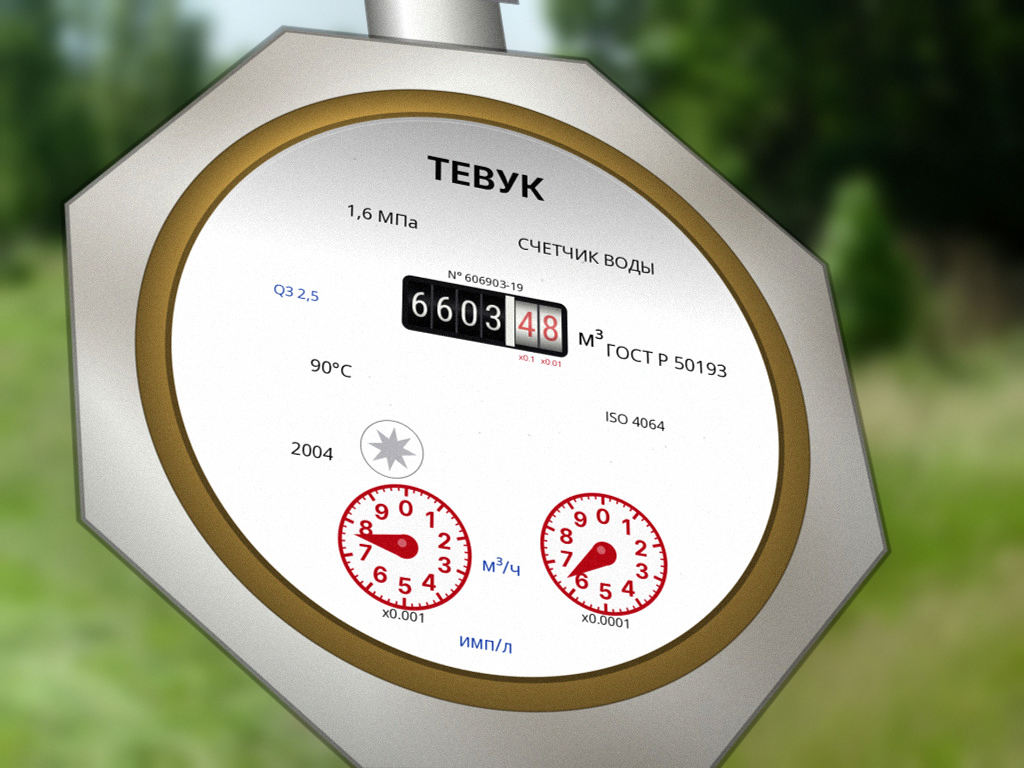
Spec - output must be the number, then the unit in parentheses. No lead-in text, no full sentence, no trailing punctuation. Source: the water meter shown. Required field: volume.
6603.4876 (m³)
